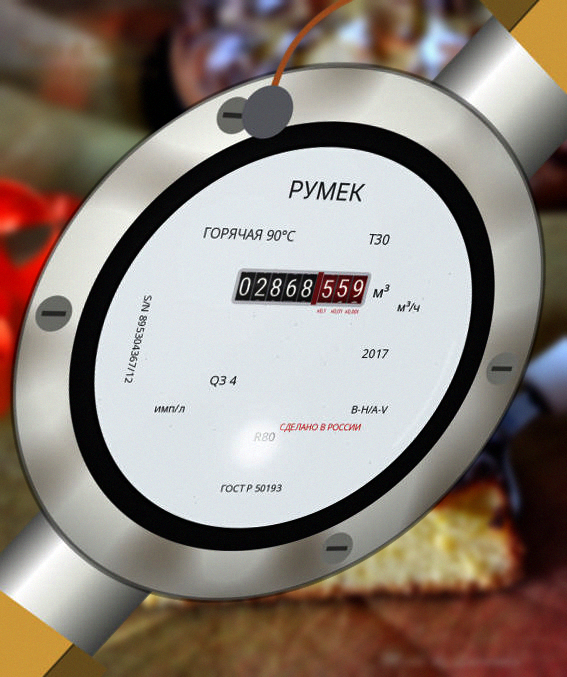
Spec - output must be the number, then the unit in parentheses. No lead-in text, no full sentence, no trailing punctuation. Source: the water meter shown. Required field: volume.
2868.559 (m³)
